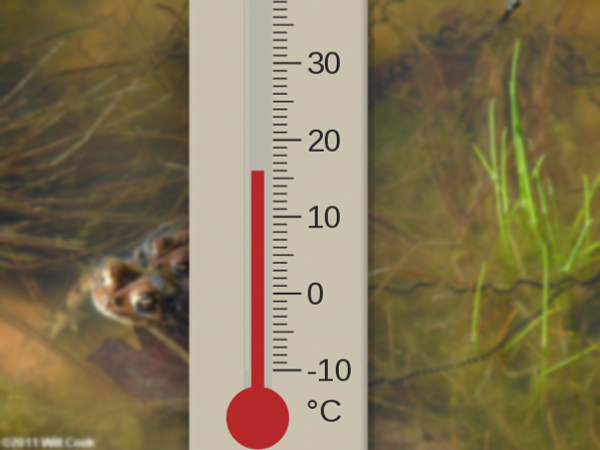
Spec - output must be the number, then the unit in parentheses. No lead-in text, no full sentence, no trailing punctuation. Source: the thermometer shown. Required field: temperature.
16 (°C)
